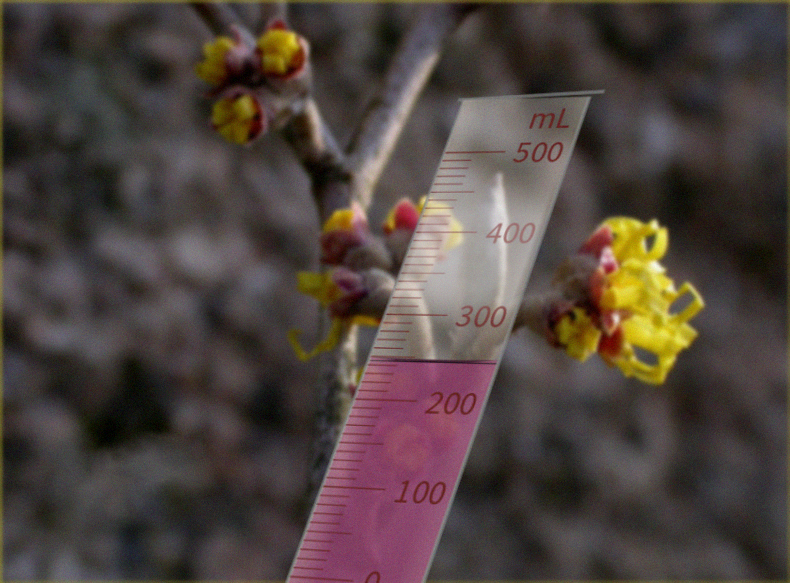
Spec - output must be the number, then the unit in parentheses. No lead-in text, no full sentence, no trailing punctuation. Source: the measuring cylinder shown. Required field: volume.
245 (mL)
